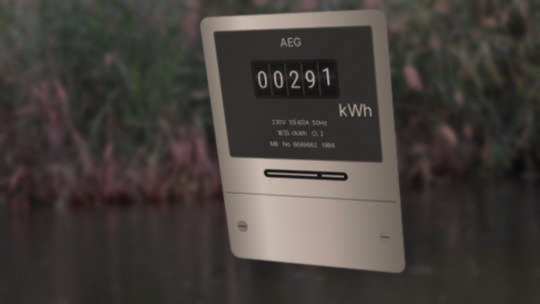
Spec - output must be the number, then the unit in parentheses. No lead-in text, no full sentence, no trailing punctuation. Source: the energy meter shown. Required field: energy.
291 (kWh)
